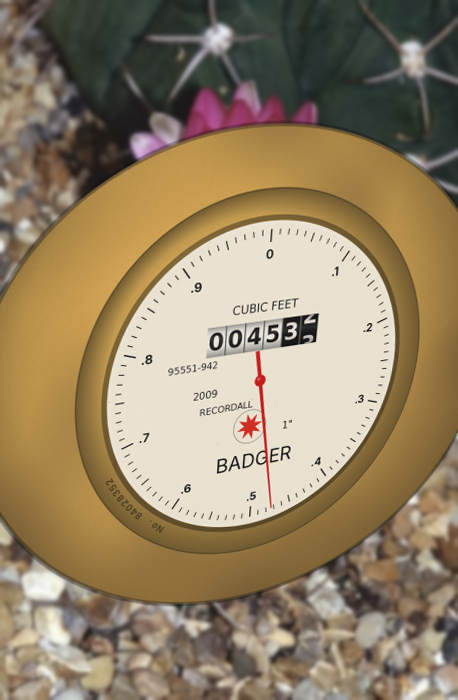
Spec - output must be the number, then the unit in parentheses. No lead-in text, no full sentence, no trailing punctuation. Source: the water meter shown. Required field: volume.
4532.47 (ft³)
